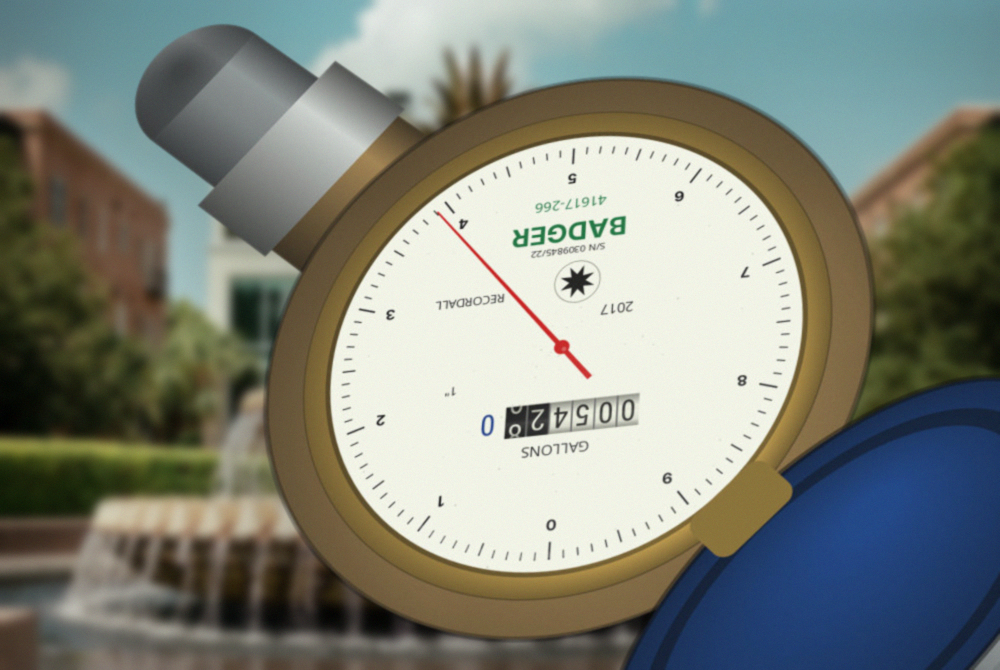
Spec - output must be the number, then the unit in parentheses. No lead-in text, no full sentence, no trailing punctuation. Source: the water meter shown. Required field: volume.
54283.9 (gal)
